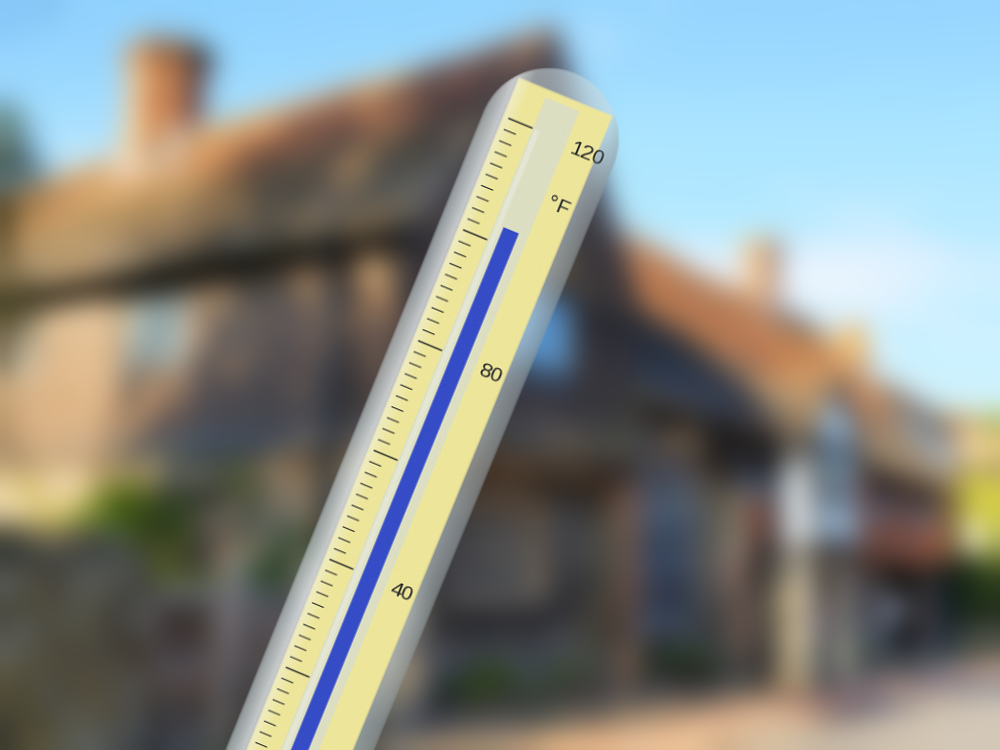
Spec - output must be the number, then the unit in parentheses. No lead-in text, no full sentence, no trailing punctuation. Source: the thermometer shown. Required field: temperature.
103 (°F)
